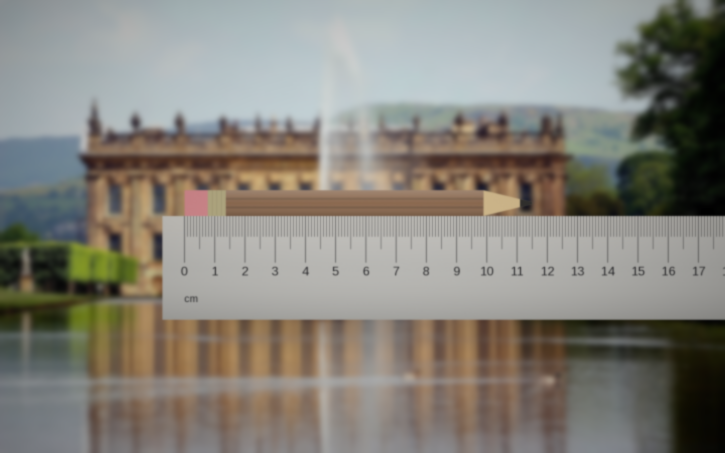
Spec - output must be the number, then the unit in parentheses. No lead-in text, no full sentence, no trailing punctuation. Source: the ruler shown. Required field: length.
11.5 (cm)
